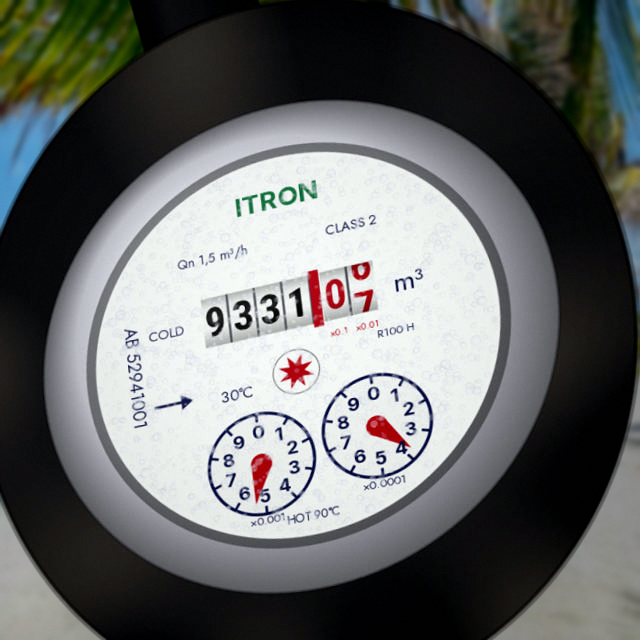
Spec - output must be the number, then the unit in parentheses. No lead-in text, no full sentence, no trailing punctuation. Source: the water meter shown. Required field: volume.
9331.0653 (m³)
